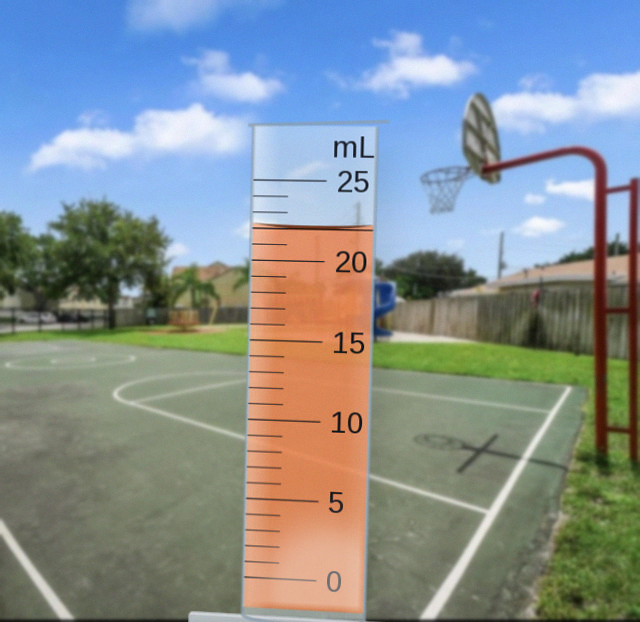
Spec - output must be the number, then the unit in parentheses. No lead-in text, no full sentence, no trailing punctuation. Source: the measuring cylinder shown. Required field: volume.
22 (mL)
